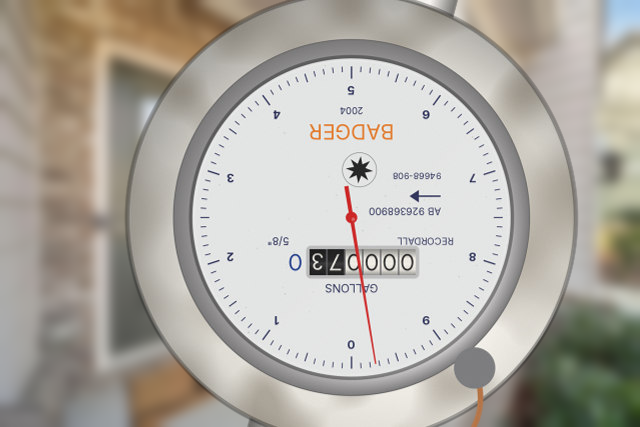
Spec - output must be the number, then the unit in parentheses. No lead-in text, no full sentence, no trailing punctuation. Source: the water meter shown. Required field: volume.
729.7 (gal)
